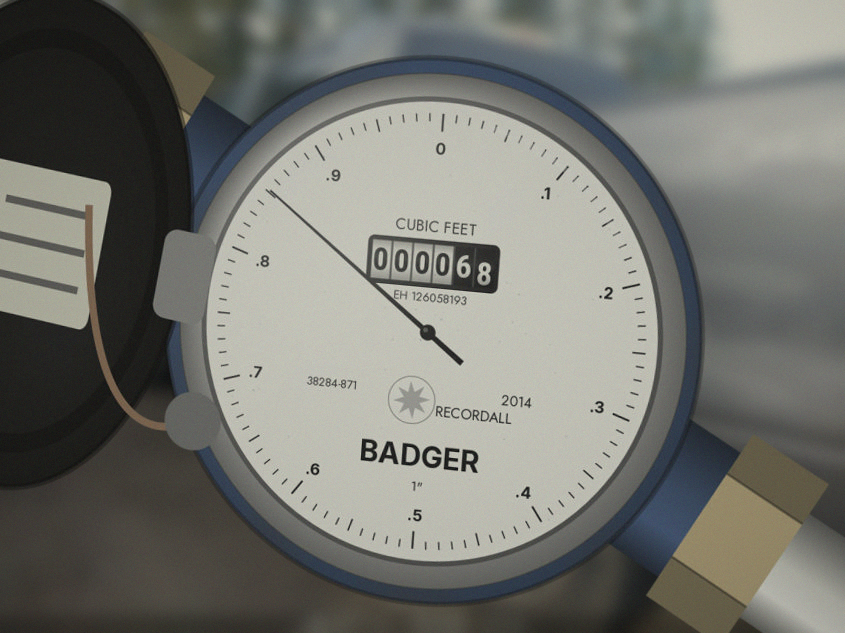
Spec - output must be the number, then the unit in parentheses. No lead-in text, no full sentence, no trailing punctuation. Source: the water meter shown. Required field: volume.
67.85 (ft³)
